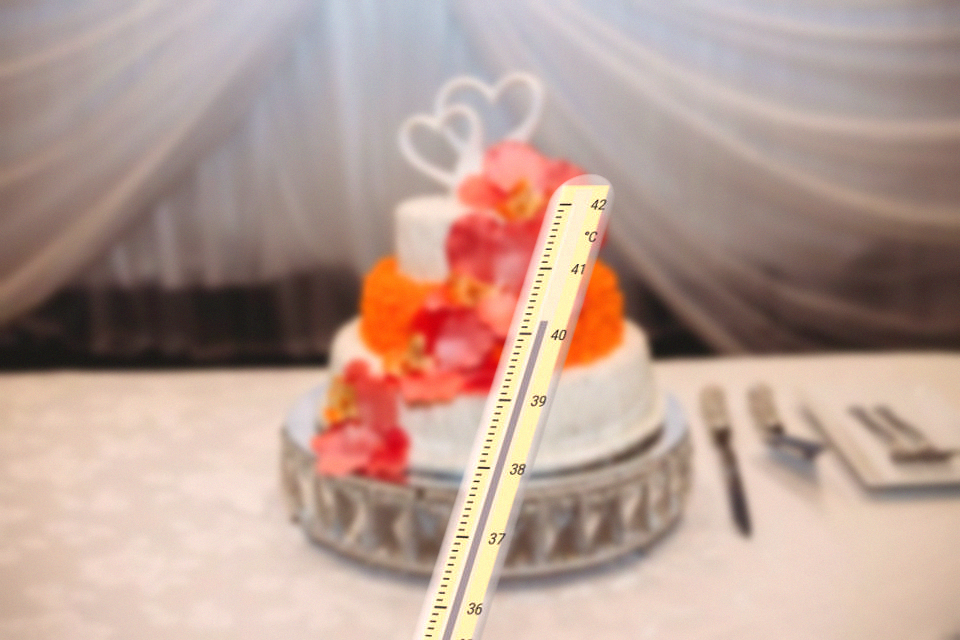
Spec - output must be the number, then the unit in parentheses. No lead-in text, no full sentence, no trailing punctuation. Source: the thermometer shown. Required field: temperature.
40.2 (°C)
